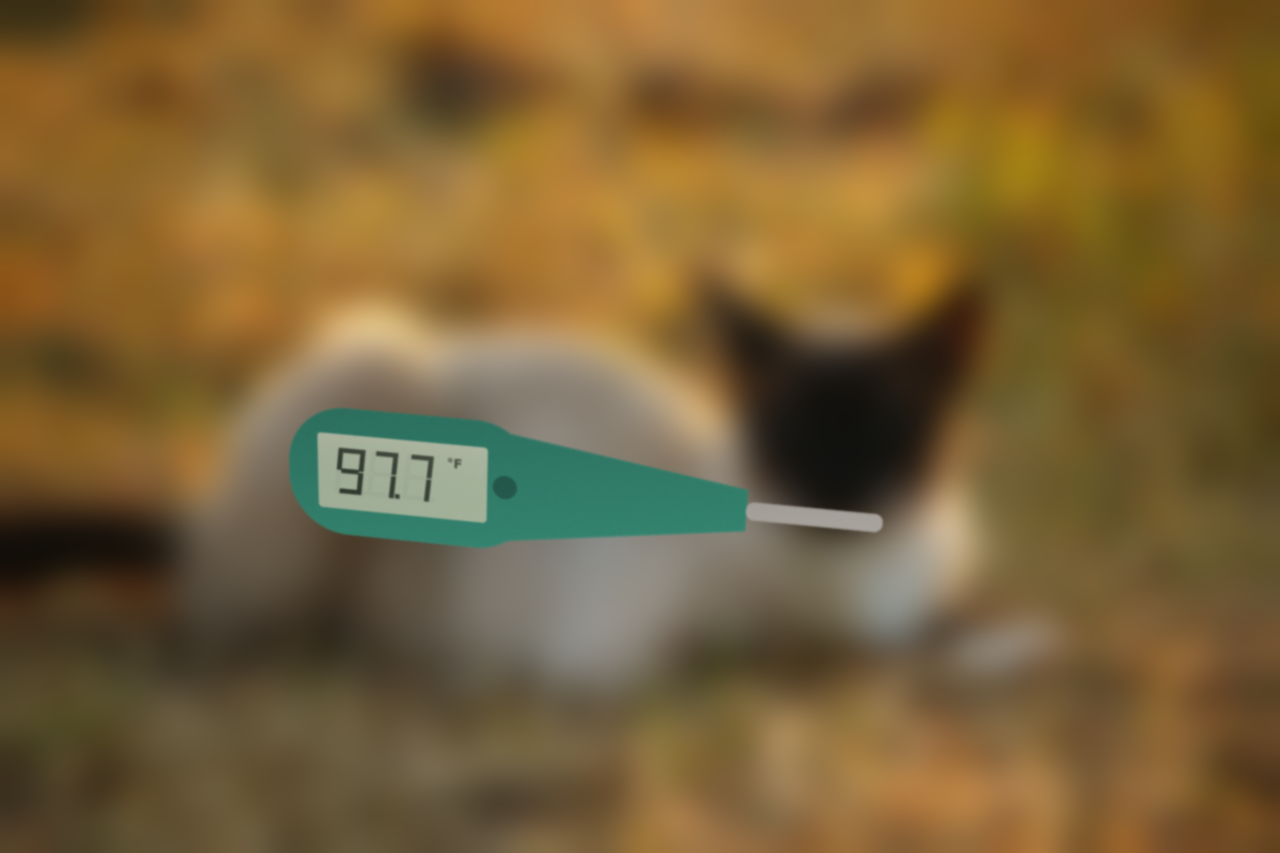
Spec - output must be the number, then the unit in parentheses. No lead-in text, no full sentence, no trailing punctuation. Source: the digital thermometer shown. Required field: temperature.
97.7 (°F)
